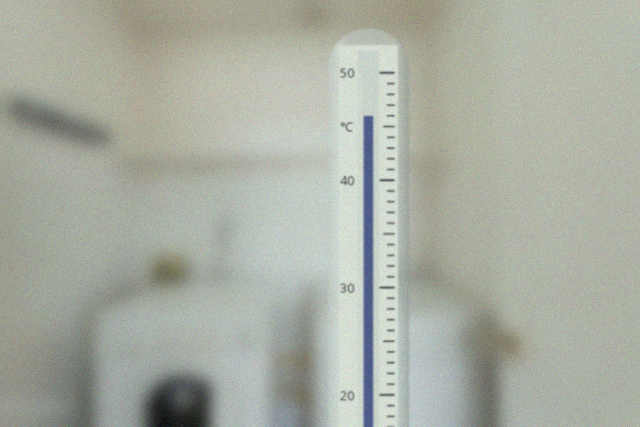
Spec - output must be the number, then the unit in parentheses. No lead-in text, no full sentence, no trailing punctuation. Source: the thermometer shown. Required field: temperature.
46 (°C)
